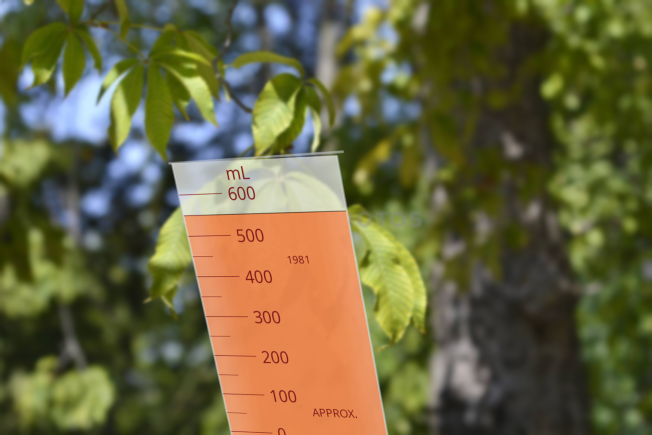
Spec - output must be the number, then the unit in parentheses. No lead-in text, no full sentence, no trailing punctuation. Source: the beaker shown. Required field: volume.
550 (mL)
